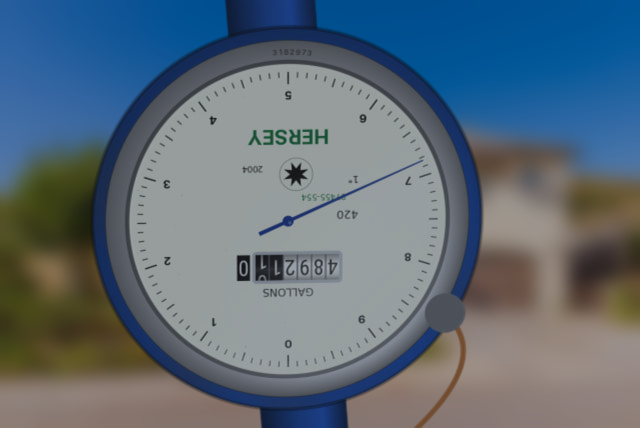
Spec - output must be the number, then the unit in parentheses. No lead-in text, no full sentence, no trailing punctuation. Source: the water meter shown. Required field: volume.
4892106.8 (gal)
